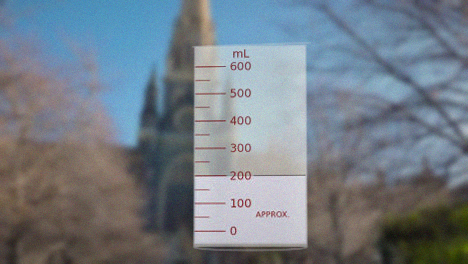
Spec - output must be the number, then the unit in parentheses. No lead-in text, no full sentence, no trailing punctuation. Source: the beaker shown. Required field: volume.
200 (mL)
